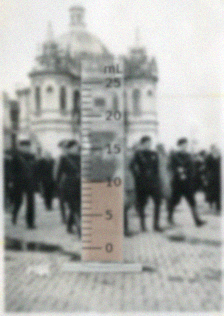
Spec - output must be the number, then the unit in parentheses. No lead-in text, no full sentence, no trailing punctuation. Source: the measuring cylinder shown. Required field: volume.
10 (mL)
